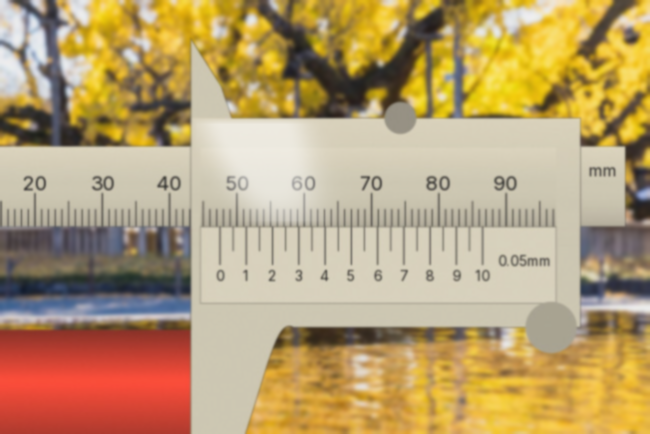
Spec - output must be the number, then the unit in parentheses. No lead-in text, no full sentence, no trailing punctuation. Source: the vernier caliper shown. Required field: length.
47.5 (mm)
